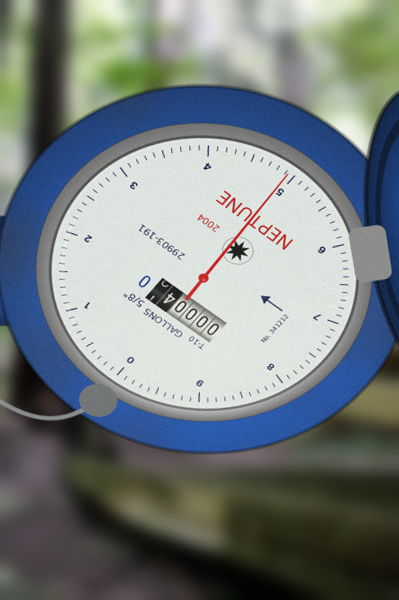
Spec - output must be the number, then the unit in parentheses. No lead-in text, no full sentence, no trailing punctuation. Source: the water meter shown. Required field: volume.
414.9 (gal)
